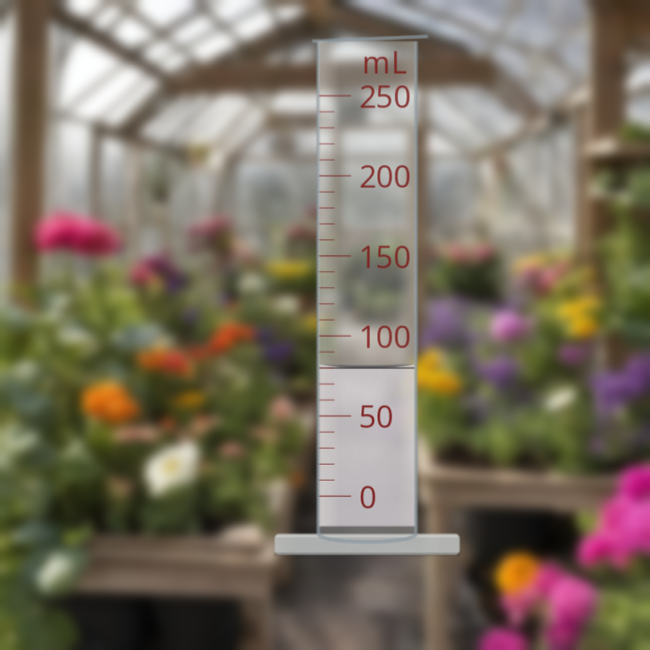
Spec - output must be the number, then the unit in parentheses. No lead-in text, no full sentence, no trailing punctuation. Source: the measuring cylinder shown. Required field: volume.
80 (mL)
